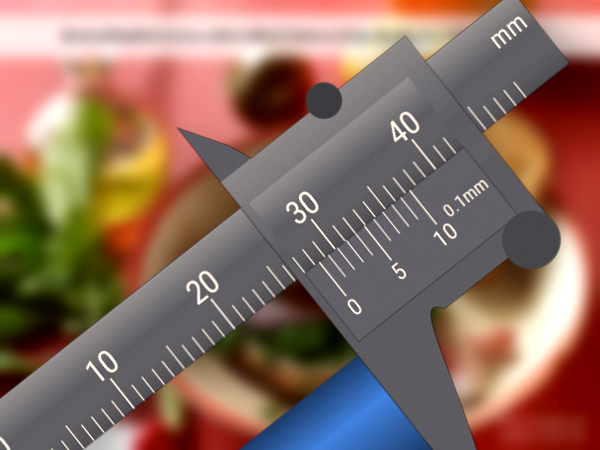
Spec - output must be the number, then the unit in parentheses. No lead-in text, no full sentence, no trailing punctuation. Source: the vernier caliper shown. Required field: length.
28.4 (mm)
